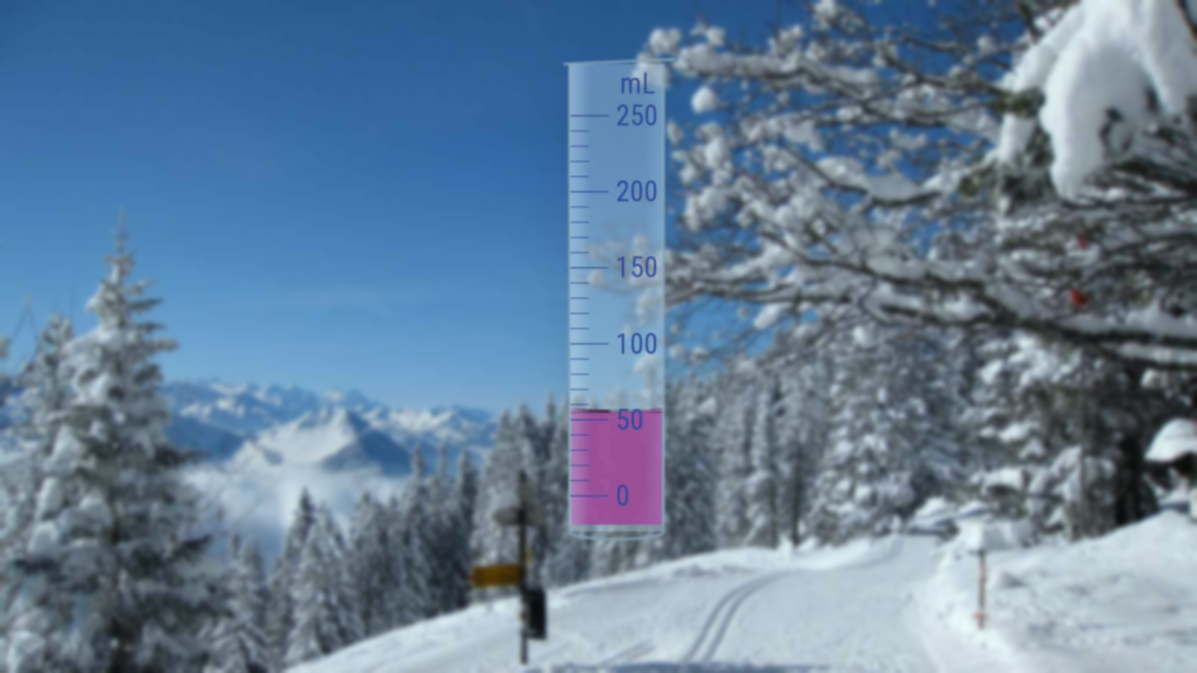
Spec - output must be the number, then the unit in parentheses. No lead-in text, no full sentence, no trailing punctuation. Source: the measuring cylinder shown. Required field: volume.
55 (mL)
